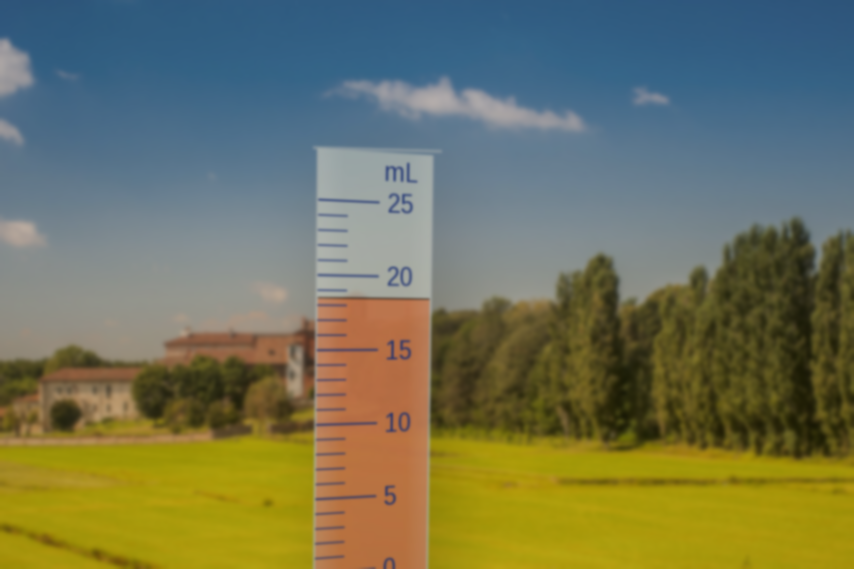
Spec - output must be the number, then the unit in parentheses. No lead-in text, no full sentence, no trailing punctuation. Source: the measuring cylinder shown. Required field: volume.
18.5 (mL)
